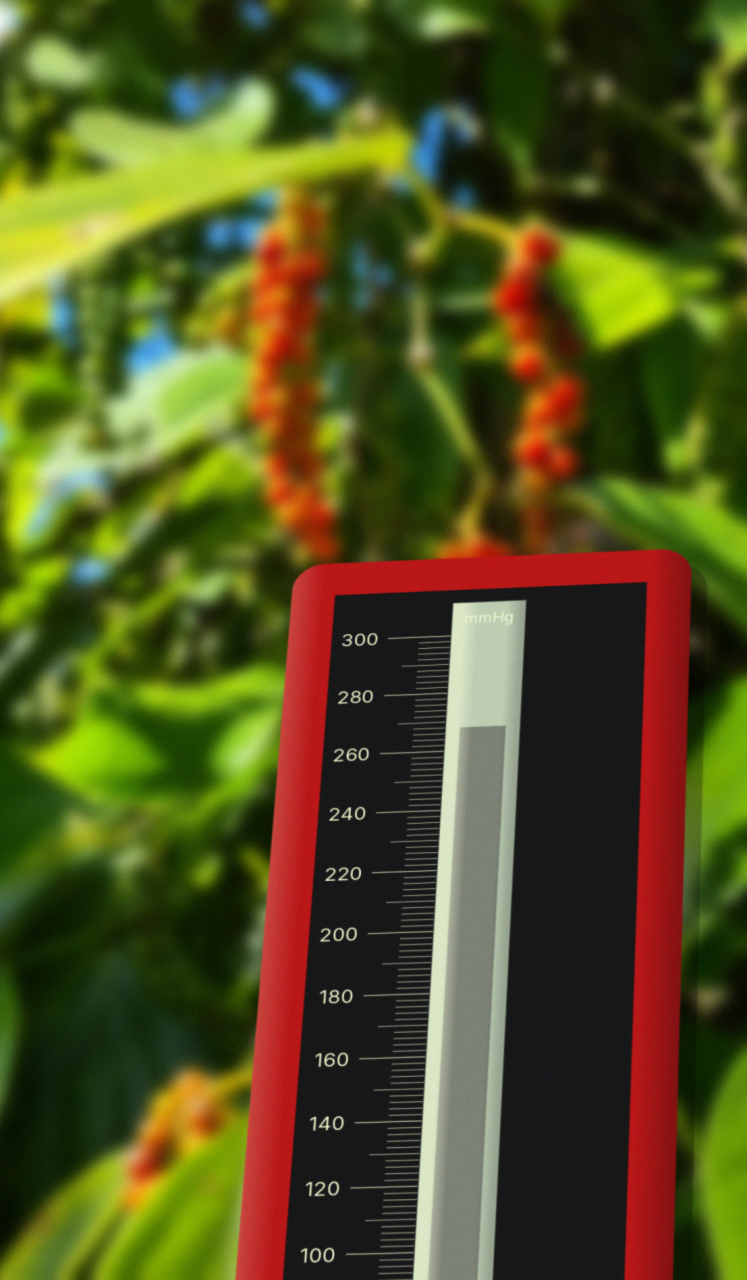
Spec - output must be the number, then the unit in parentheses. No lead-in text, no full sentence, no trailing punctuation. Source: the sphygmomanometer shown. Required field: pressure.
268 (mmHg)
